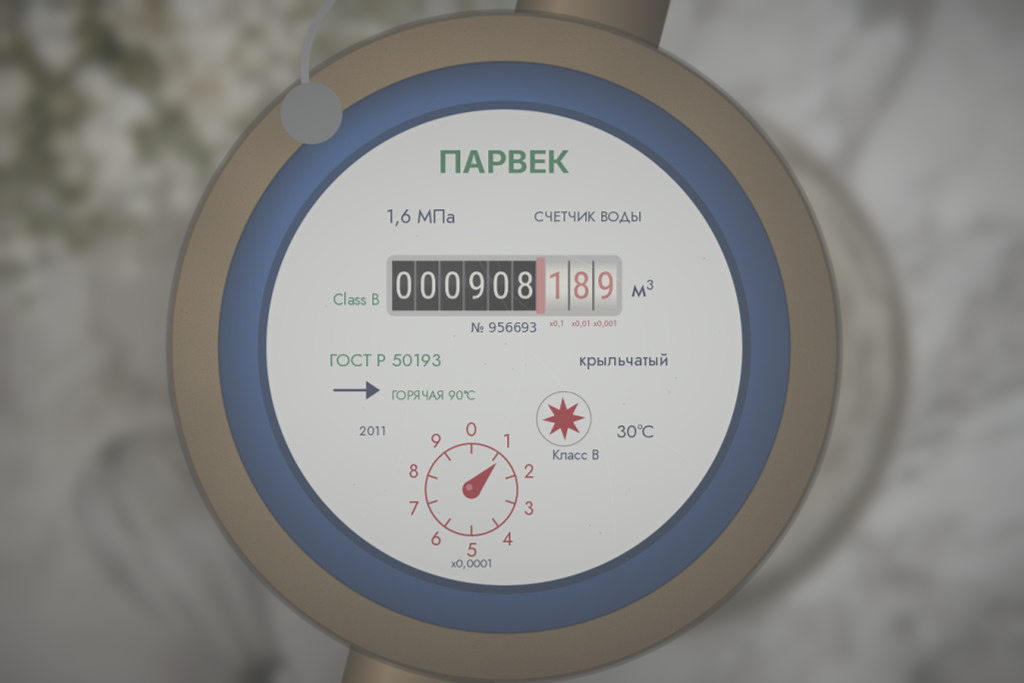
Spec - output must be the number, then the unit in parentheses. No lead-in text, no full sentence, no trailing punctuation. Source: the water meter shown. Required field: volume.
908.1891 (m³)
